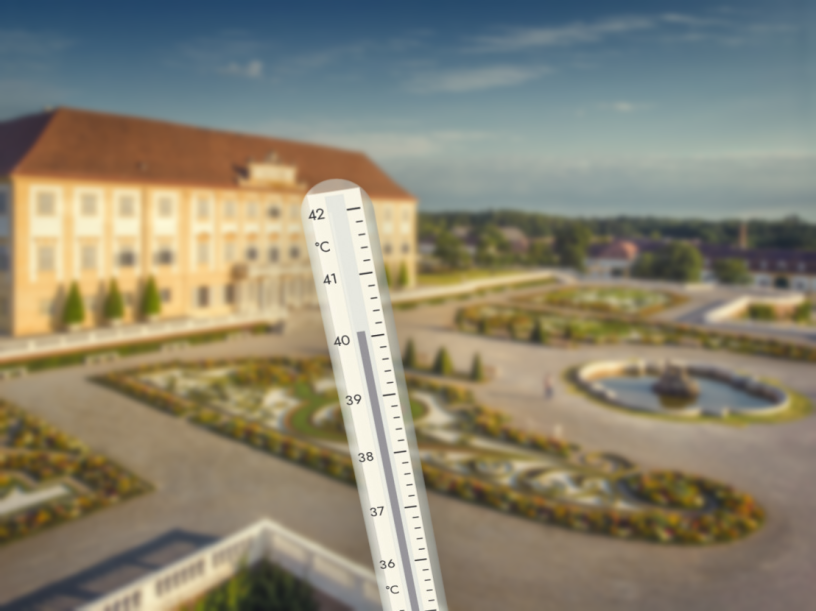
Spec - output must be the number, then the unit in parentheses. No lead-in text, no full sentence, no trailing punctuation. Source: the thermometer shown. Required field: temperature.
40.1 (°C)
